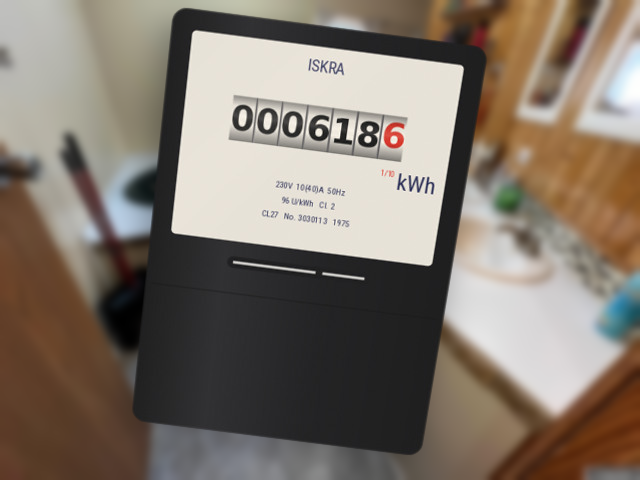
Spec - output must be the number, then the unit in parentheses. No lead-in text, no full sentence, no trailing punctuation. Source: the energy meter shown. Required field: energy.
618.6 (kWh)
